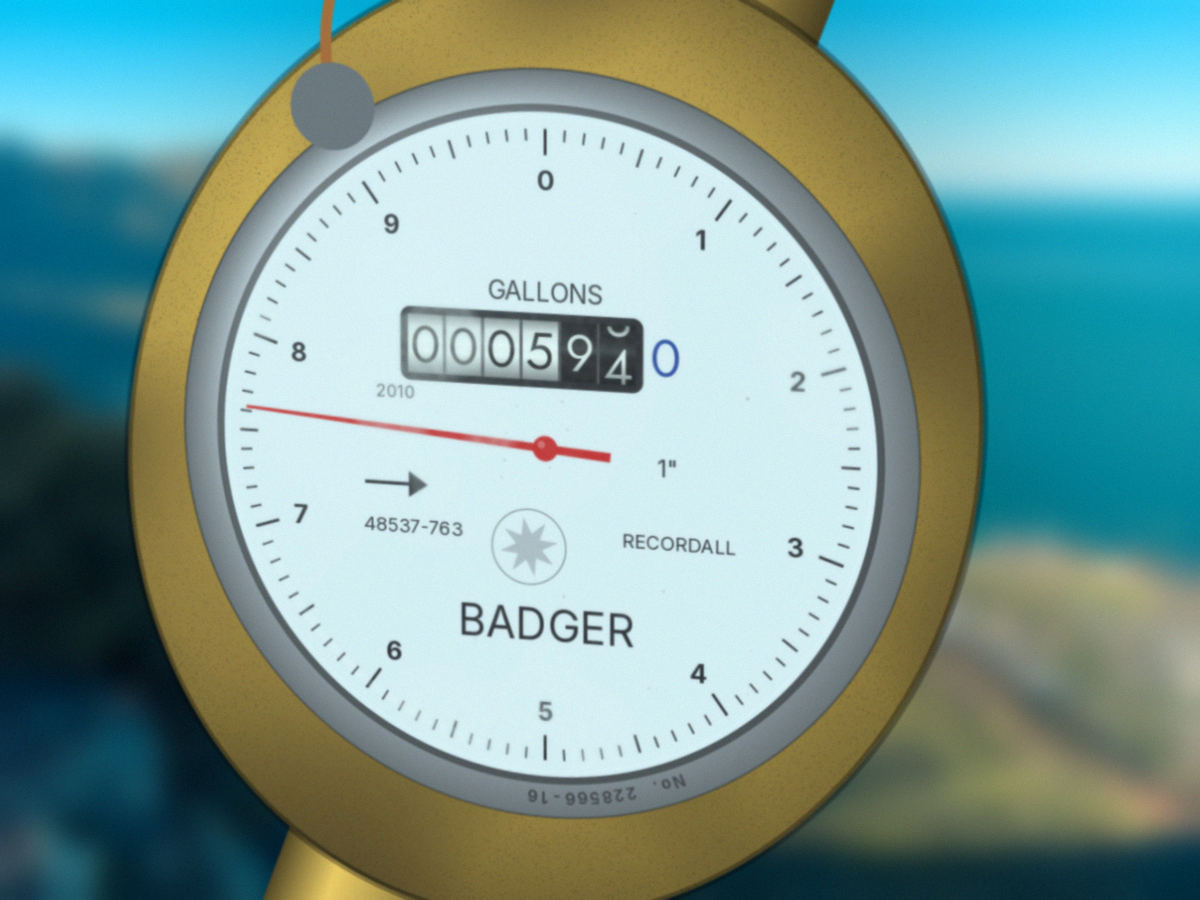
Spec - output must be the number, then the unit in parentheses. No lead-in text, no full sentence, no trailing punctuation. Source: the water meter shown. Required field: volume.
5937.6 (gal)
